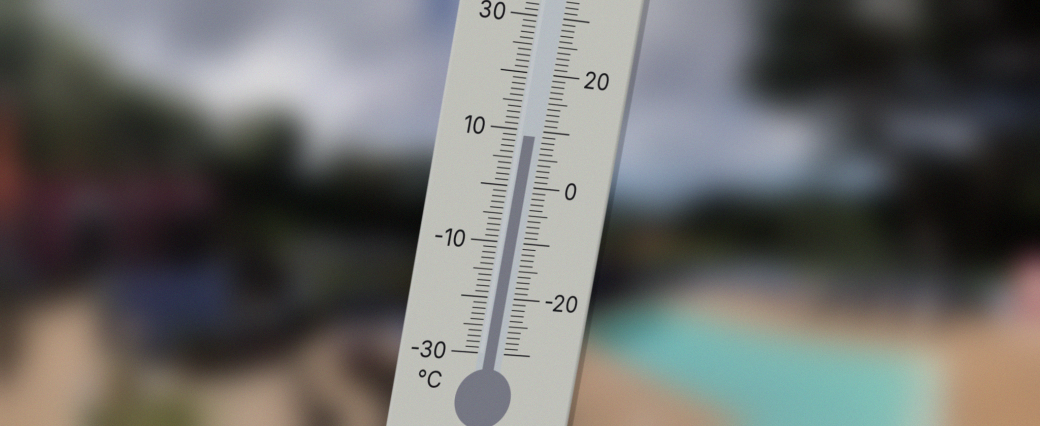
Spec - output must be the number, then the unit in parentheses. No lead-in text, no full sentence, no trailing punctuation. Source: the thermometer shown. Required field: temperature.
9 (°C)
